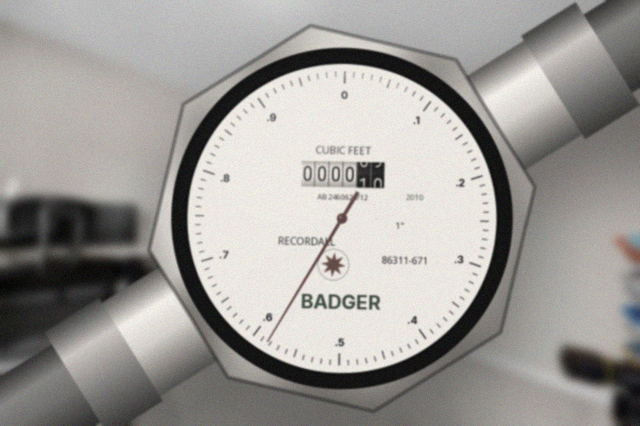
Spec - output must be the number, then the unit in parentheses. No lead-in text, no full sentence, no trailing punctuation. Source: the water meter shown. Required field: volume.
9.58 (ft³)
